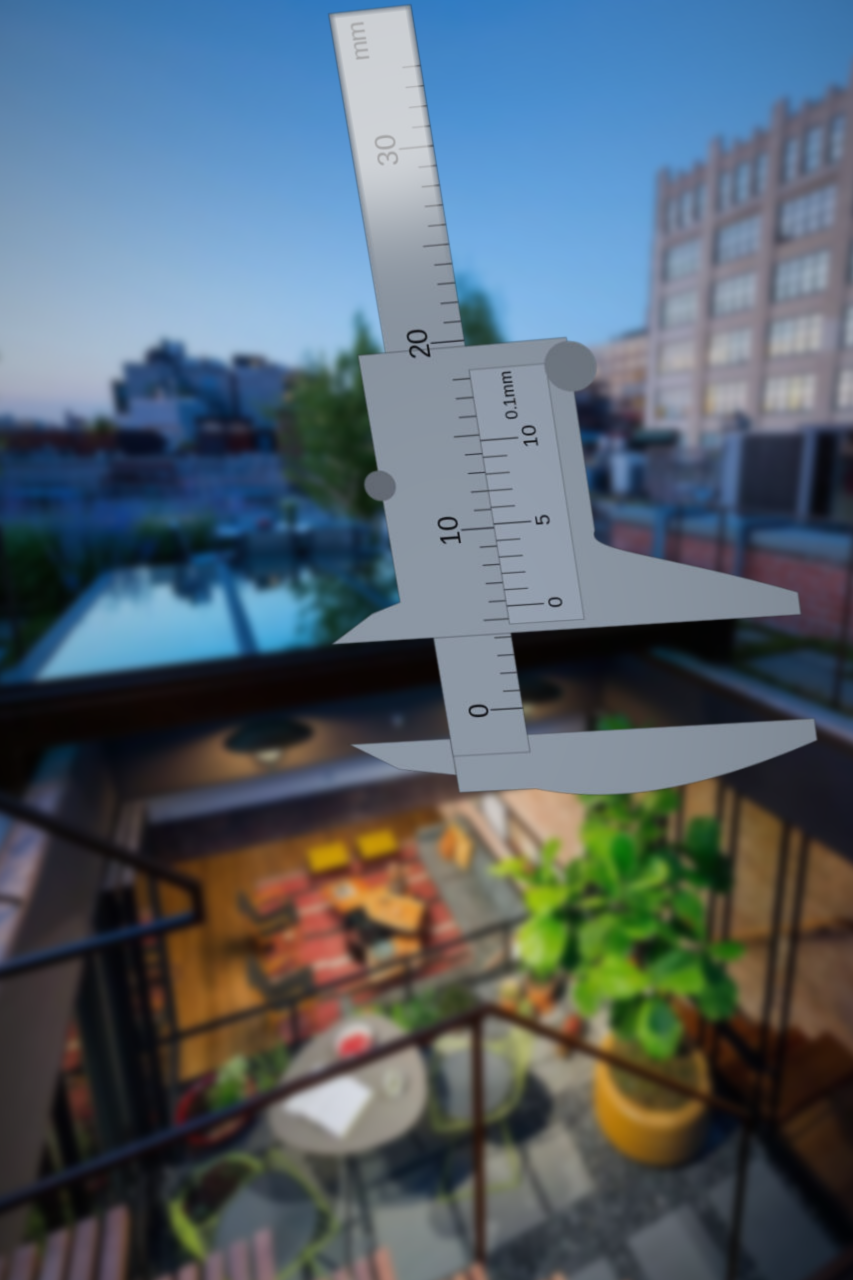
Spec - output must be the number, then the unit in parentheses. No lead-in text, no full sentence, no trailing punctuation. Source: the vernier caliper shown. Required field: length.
5.7 (mm)
